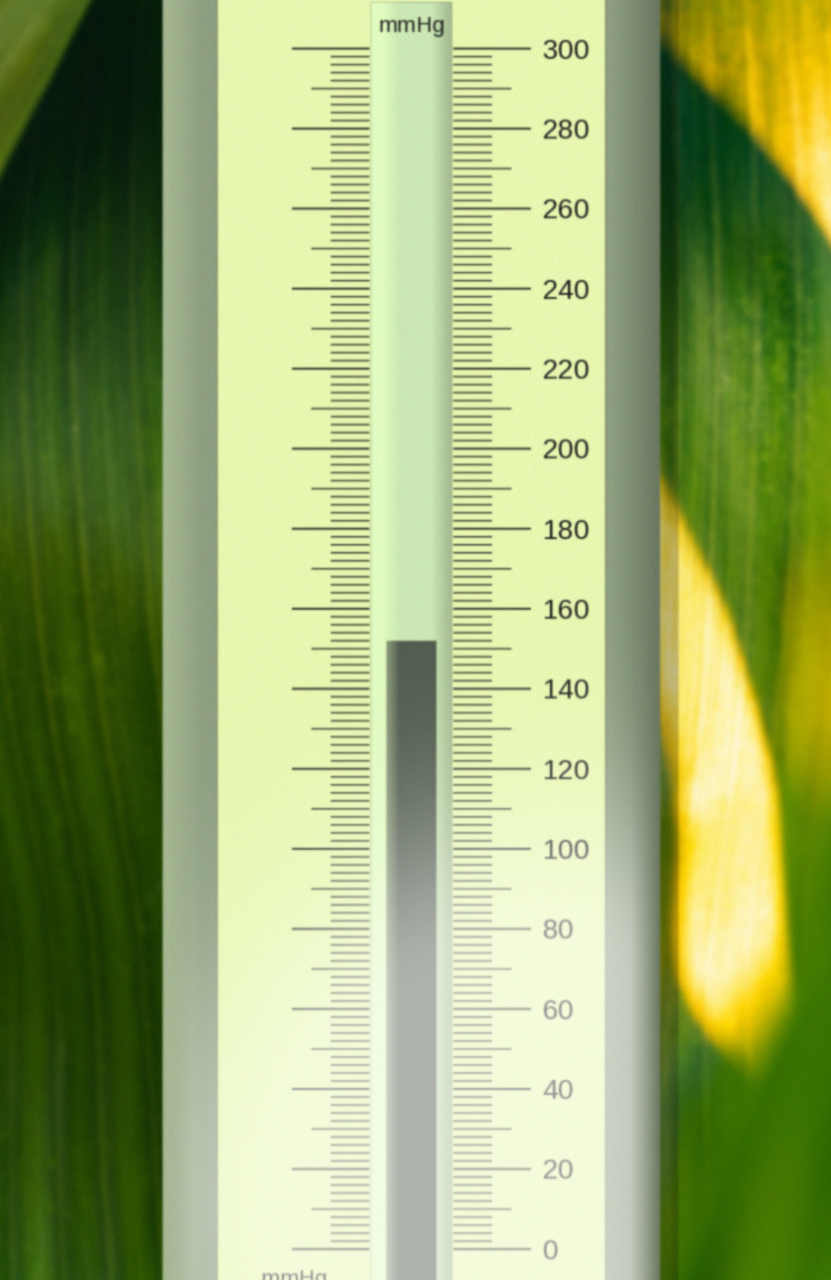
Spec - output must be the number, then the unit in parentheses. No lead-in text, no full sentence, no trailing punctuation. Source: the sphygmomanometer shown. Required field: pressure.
152 (mmHg)
